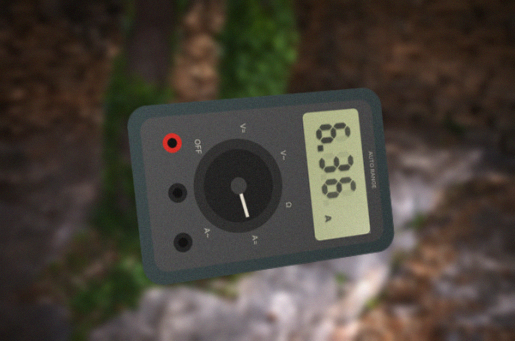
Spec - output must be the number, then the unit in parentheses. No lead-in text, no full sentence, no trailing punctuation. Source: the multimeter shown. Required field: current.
6.36 (A)
